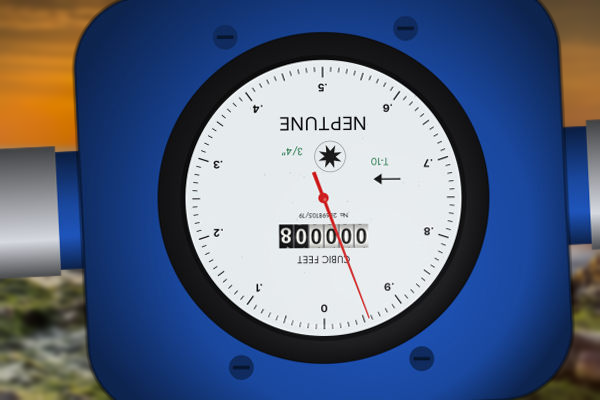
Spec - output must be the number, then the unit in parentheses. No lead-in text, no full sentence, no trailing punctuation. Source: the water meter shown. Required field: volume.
7.94 (ft³)
